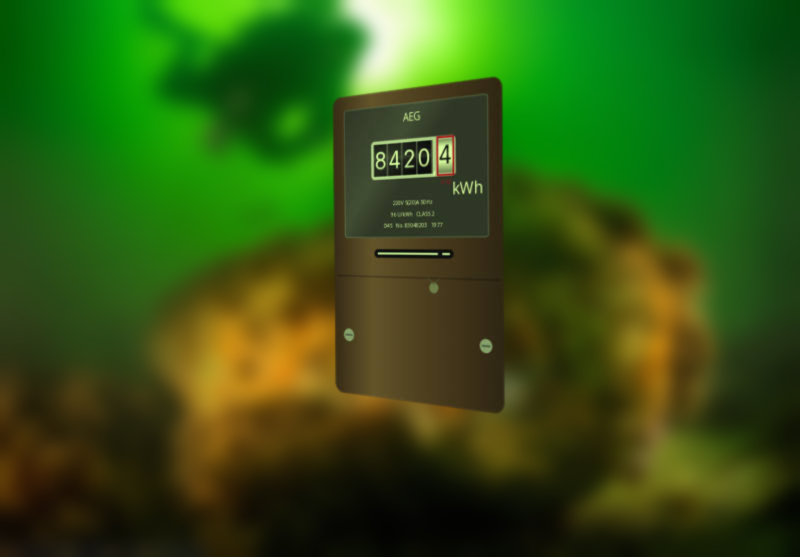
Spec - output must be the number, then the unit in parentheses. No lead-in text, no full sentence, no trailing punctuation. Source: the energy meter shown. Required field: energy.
8420.4 (kWh)
